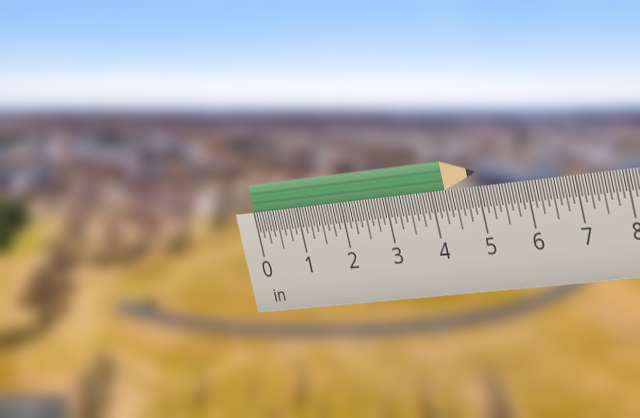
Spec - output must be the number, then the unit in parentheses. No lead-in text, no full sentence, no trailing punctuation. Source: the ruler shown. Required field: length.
5 (in)
